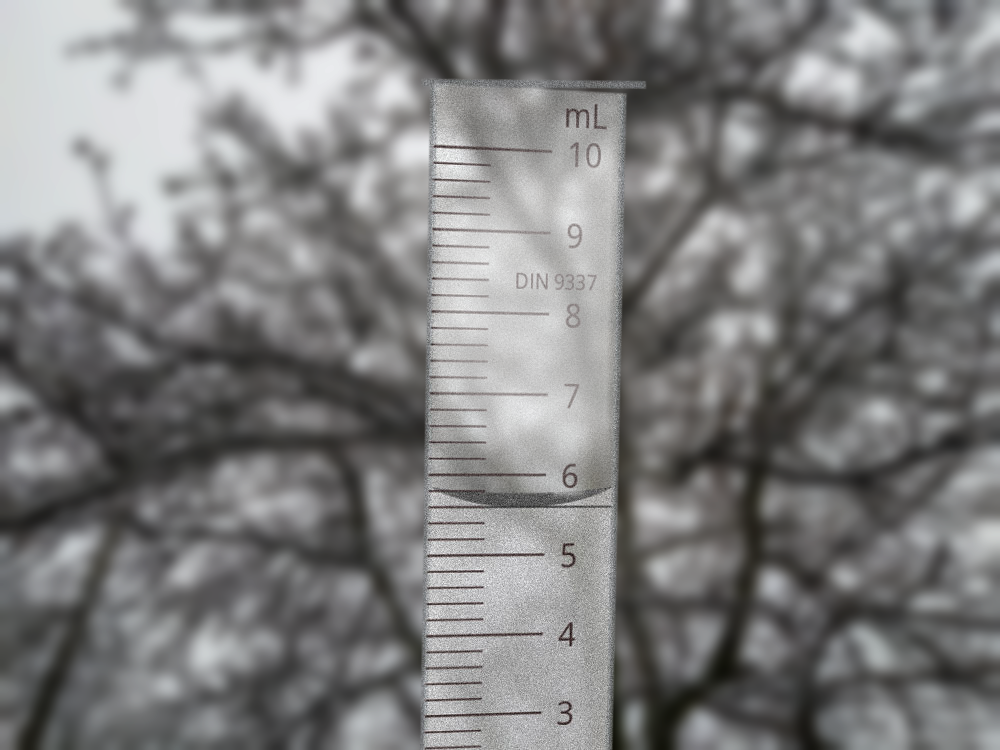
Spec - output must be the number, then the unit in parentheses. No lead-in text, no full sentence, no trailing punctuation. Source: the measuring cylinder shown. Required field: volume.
5.6 (mL)
